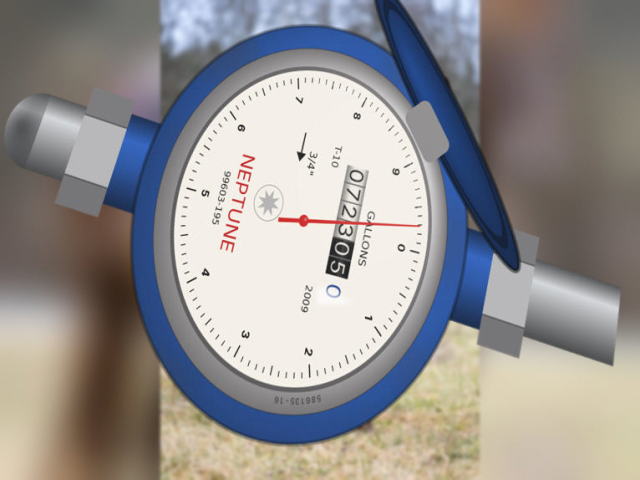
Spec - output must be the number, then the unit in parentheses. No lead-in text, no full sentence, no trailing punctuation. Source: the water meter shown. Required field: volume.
723049.7 (gal)
